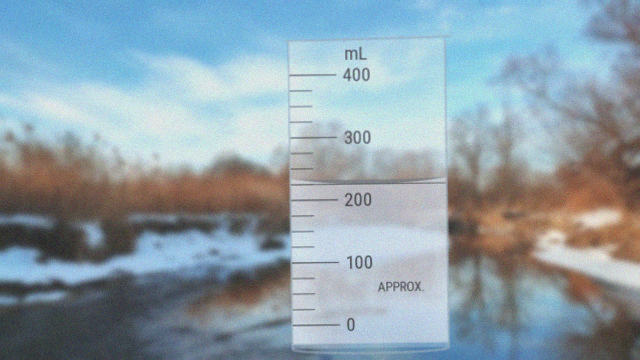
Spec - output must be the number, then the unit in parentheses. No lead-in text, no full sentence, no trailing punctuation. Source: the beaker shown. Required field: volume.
225 (mL)
